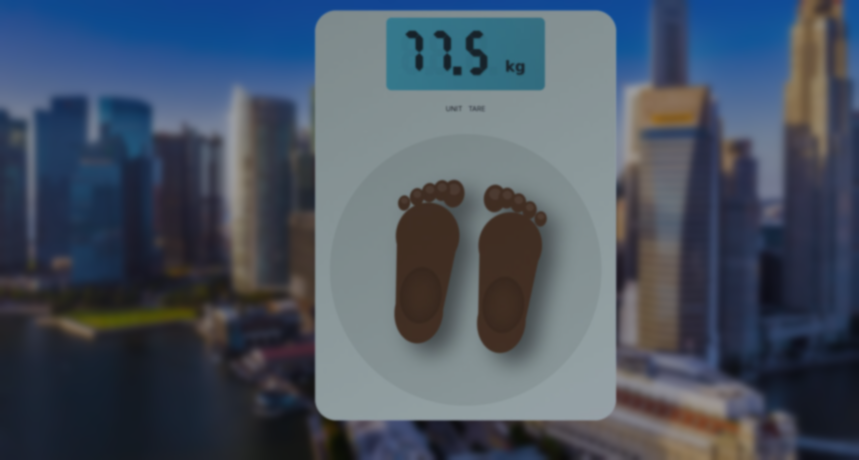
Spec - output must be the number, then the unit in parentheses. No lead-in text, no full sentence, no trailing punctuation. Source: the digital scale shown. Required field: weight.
77.5 (kg)
